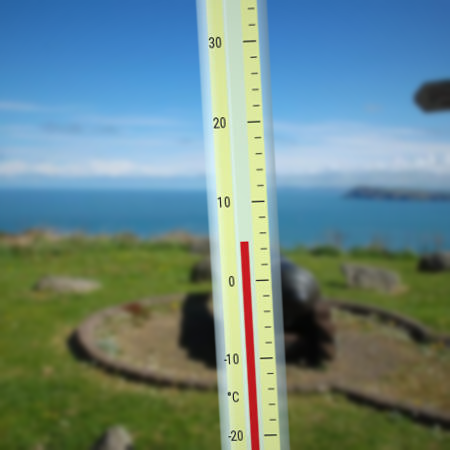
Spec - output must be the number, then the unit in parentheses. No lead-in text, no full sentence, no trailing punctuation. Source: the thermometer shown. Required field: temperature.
5 (°C)
